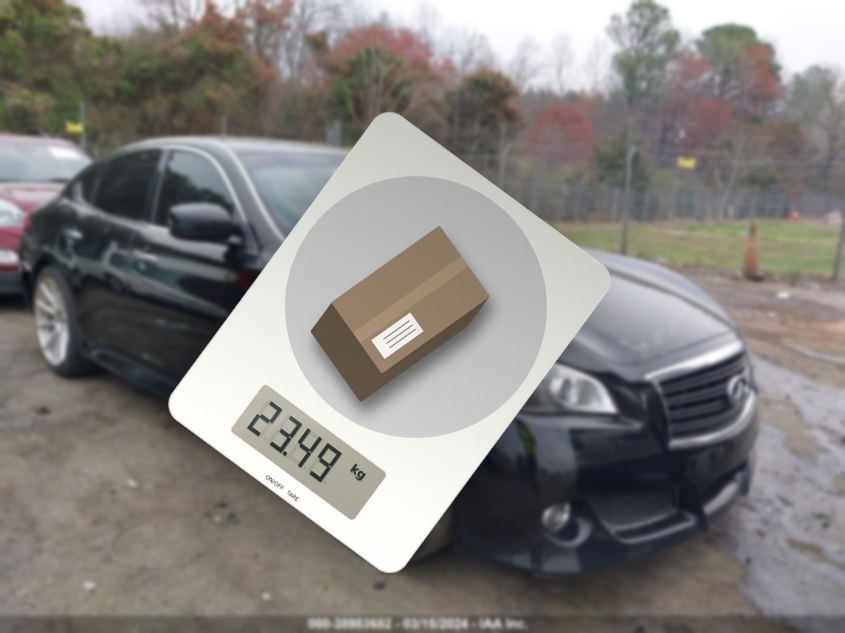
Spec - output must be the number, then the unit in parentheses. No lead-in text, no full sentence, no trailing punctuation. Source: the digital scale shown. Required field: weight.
23.49 (kg)
